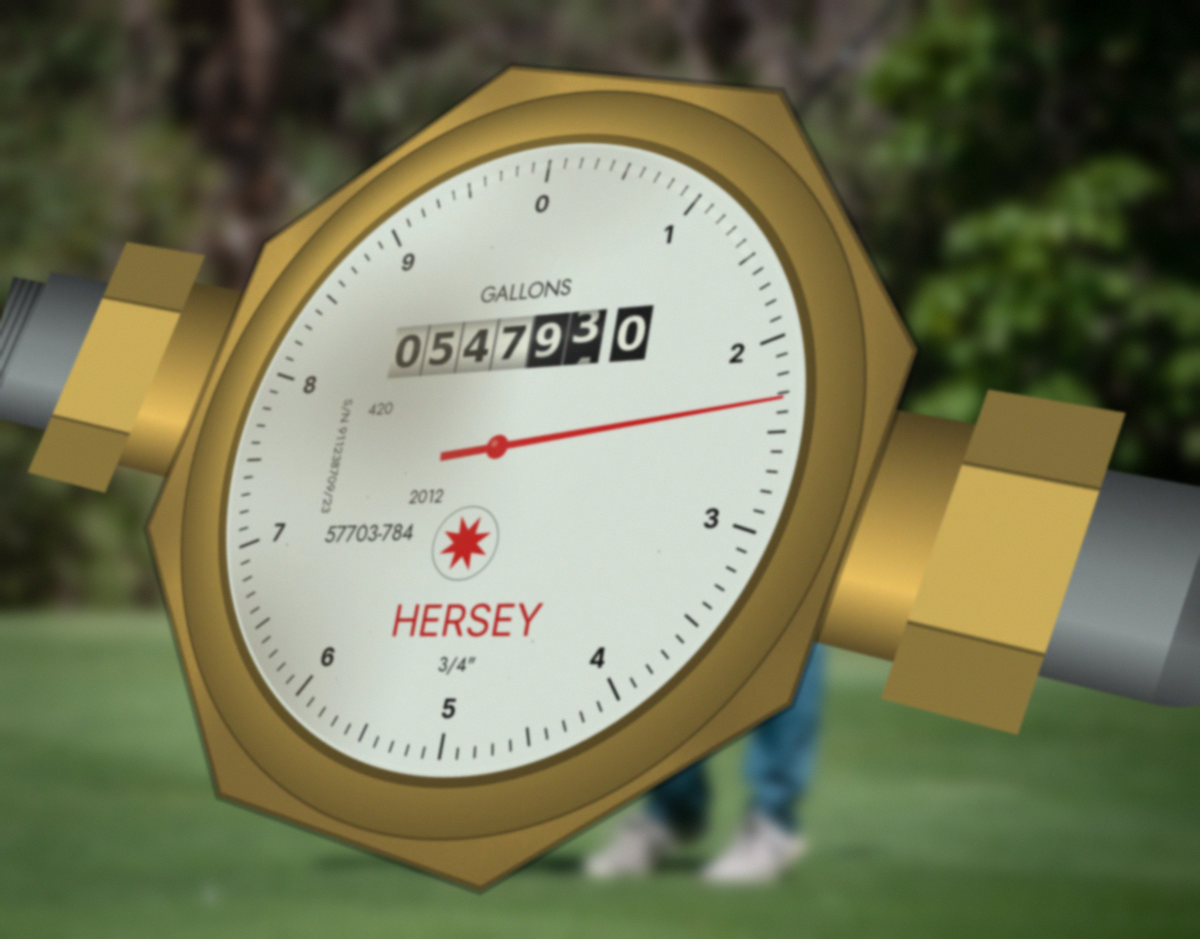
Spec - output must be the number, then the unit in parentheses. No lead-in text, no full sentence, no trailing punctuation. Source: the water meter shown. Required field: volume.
547932.3 (gal)
